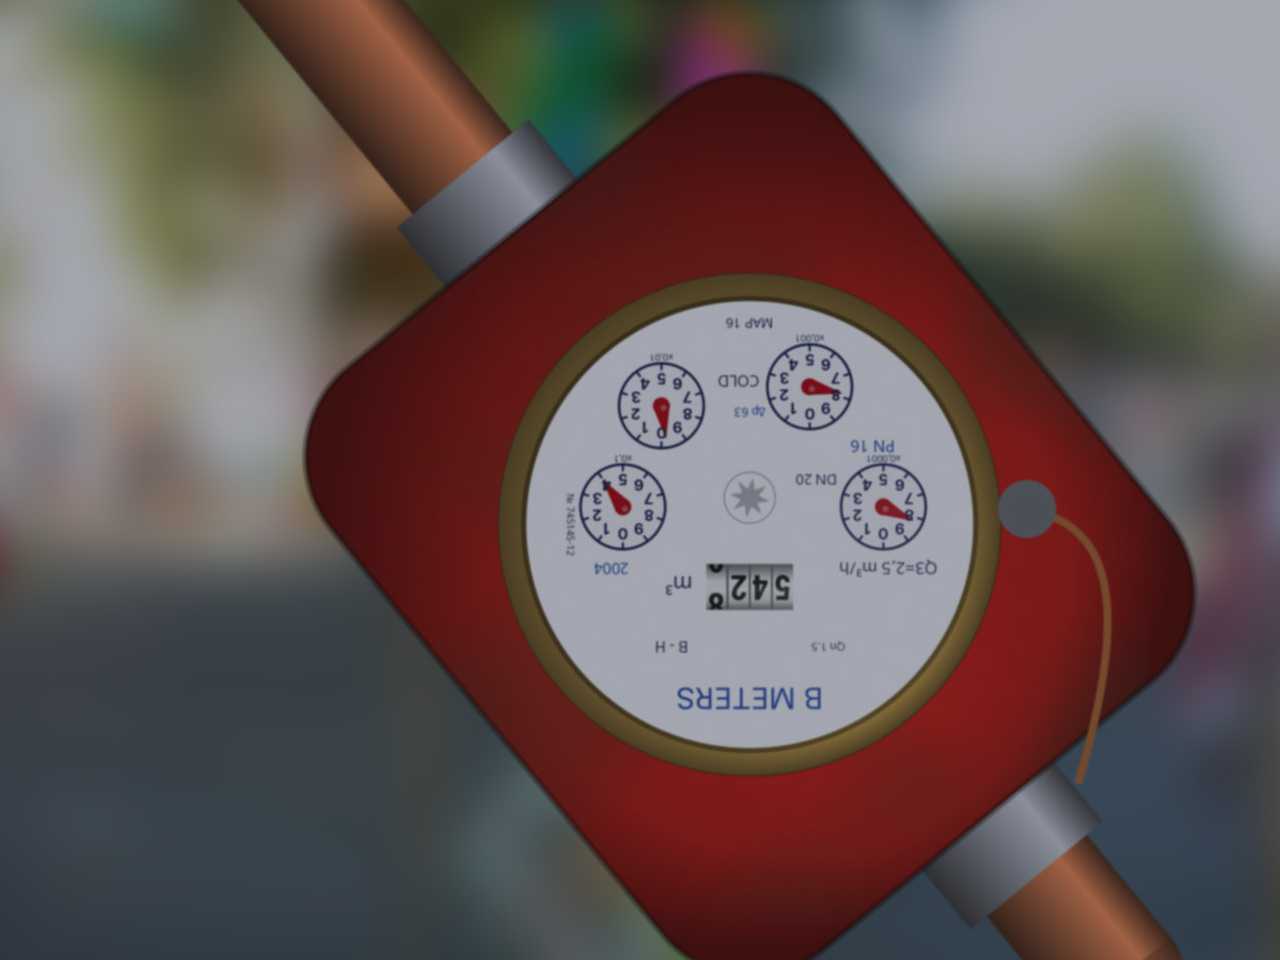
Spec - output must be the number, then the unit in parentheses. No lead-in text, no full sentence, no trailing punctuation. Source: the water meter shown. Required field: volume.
5428.3978 (m³)
